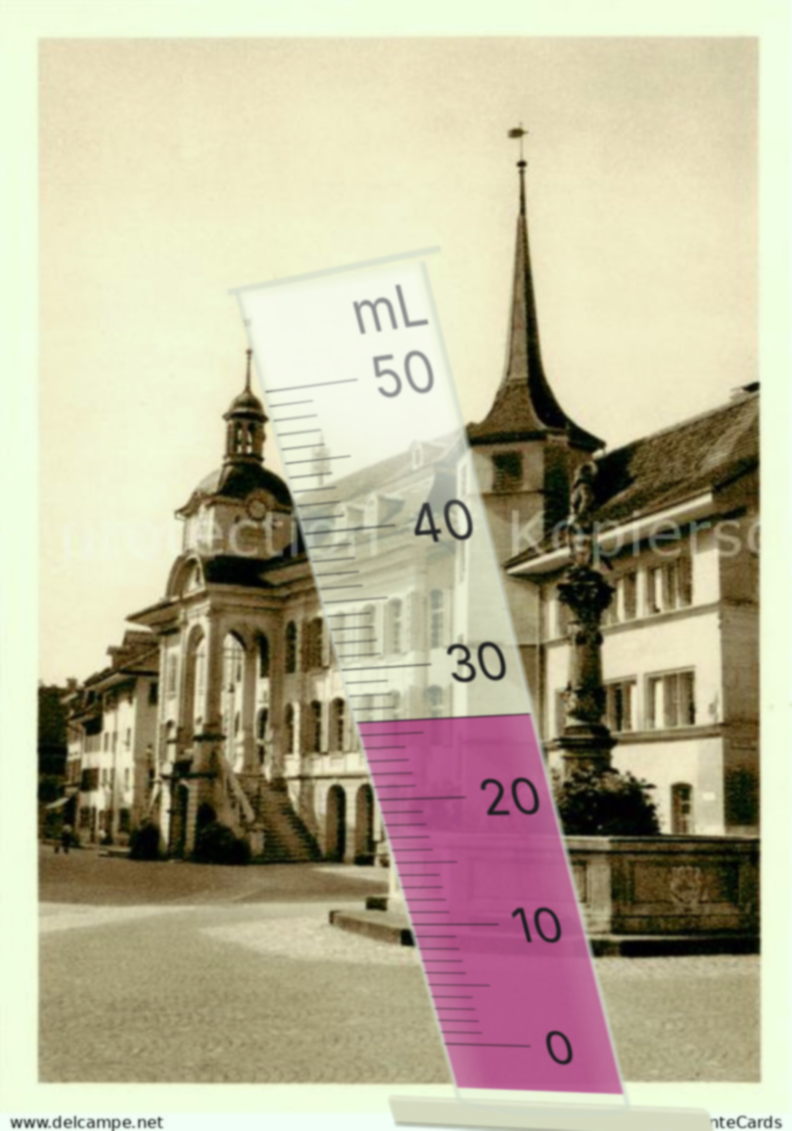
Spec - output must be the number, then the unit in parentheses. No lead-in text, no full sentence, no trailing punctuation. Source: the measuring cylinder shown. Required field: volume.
26 (mL)
